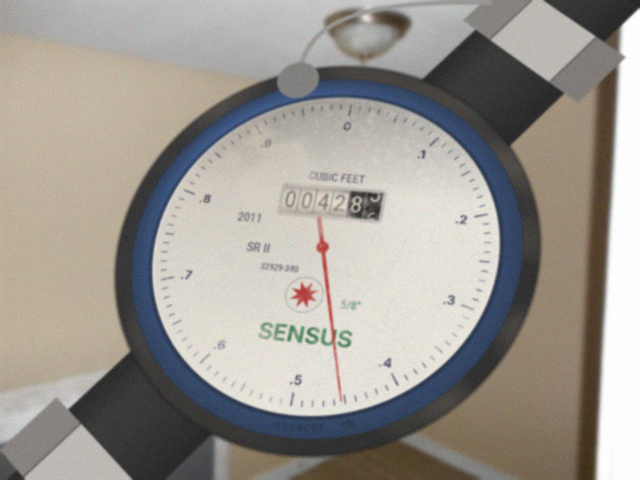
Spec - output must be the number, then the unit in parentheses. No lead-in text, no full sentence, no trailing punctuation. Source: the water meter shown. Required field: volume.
4285.45 (ft³)
